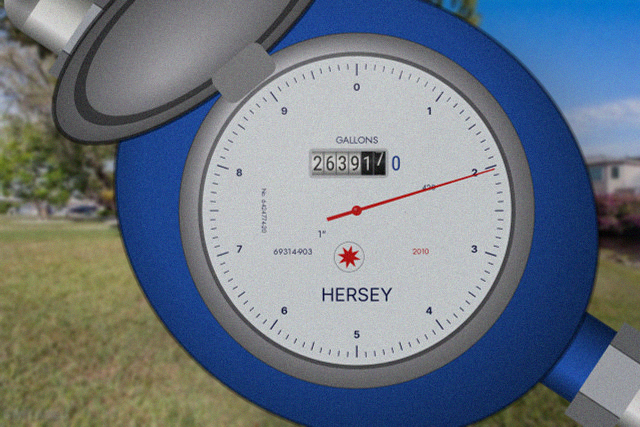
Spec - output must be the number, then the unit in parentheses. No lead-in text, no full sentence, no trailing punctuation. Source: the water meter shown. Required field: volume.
2639172.0 (gal)
